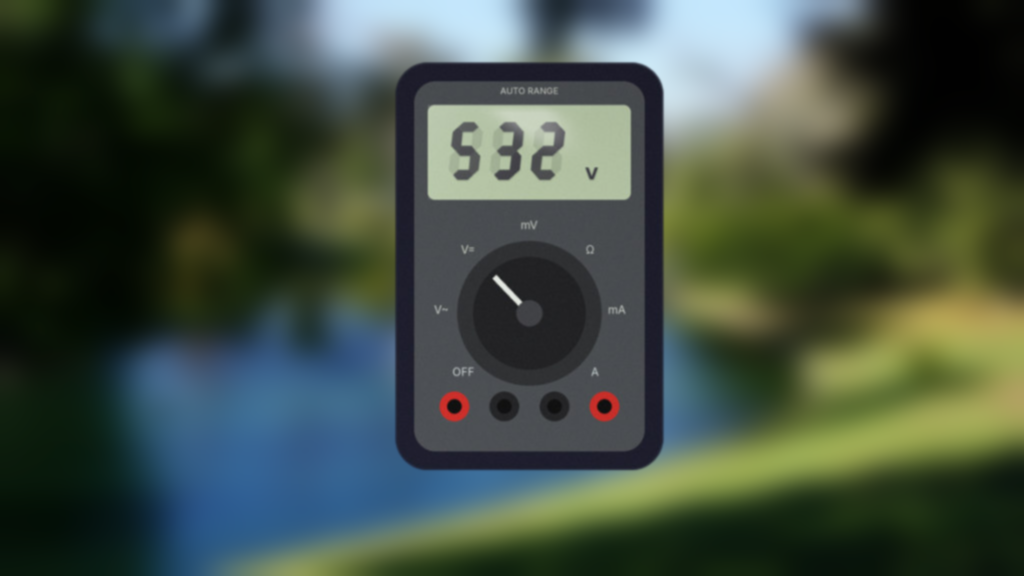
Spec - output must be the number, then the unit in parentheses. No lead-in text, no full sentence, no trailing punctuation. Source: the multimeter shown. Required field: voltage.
532 (V)
